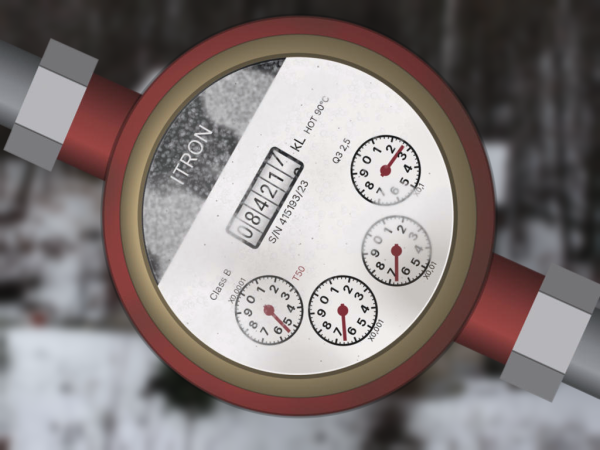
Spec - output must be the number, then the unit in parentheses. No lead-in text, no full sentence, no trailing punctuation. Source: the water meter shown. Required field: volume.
84217.2665 (kL)
